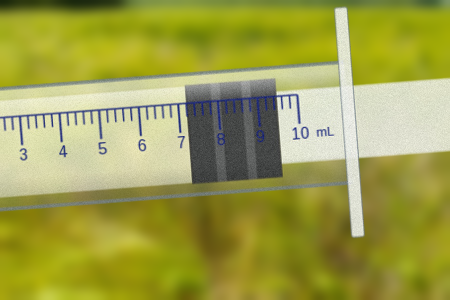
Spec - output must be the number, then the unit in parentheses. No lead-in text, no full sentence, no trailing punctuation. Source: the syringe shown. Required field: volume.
7.2 (mL)
